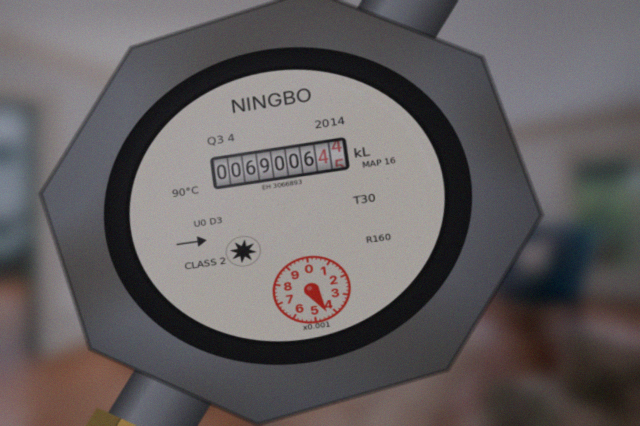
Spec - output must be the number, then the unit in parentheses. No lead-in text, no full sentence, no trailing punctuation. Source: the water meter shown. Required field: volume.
69006.444 (kL)
